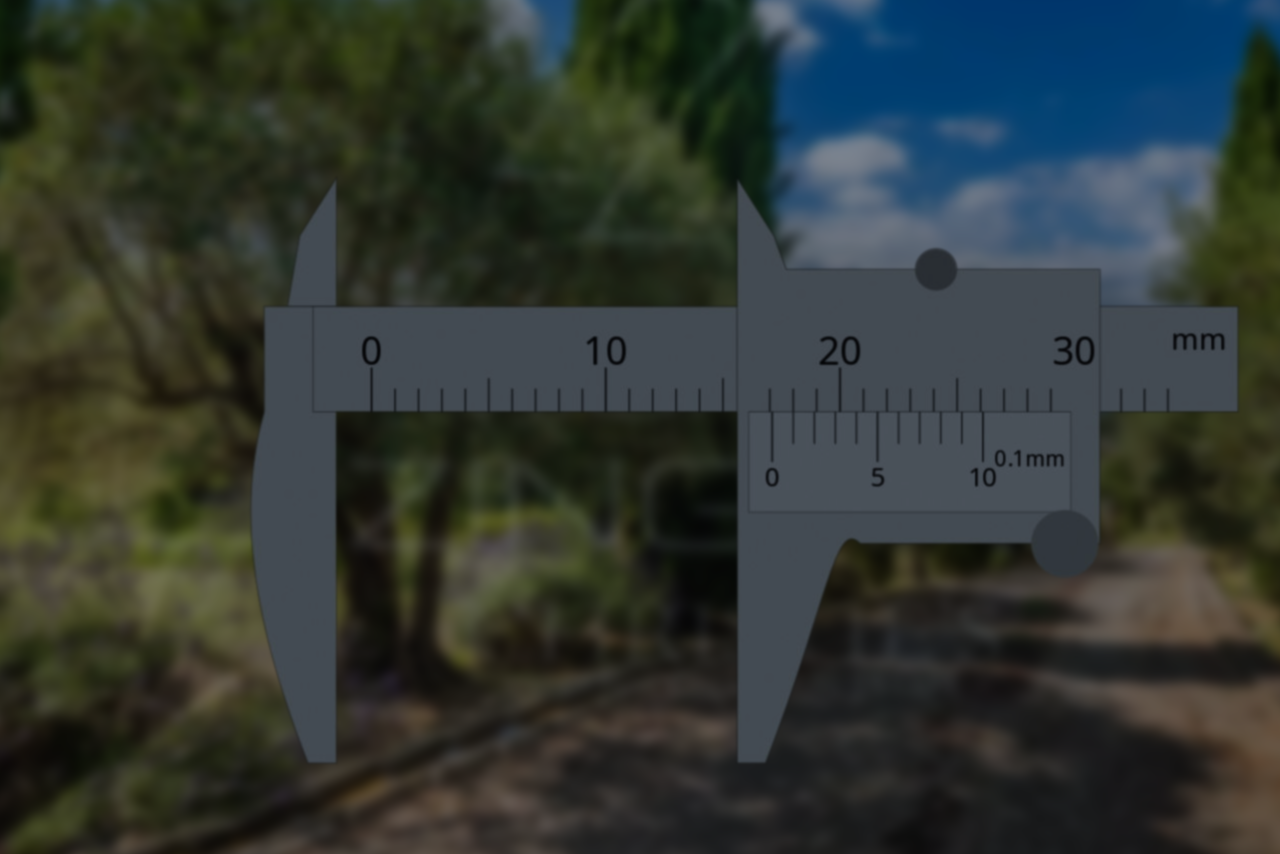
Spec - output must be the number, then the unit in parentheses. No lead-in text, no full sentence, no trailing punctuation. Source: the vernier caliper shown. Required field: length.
17.1 (mm)
